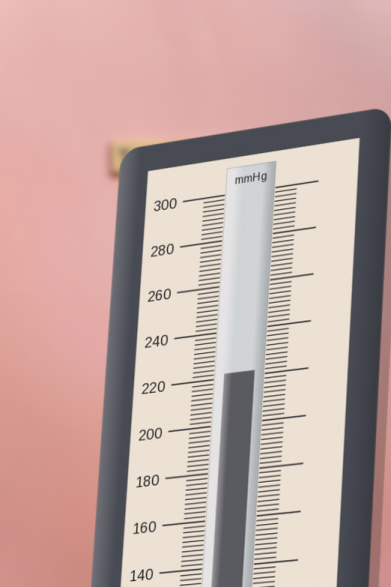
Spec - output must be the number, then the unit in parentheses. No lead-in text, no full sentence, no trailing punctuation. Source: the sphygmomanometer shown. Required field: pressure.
222 (mmHg)
